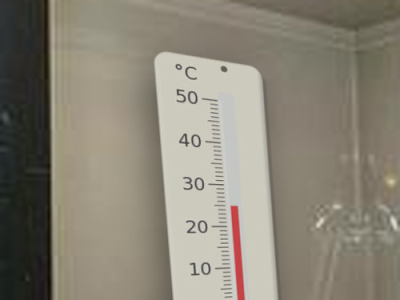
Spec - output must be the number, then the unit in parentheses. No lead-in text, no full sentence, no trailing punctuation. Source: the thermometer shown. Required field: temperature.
25 (°C)
